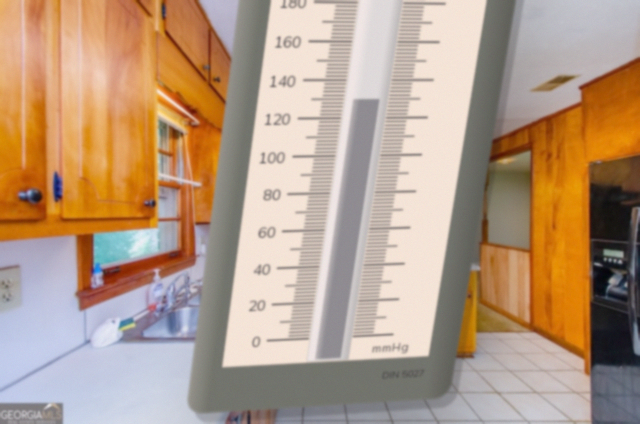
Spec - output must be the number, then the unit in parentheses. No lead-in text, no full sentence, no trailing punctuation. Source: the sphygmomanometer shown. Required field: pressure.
130 (mmHg)
